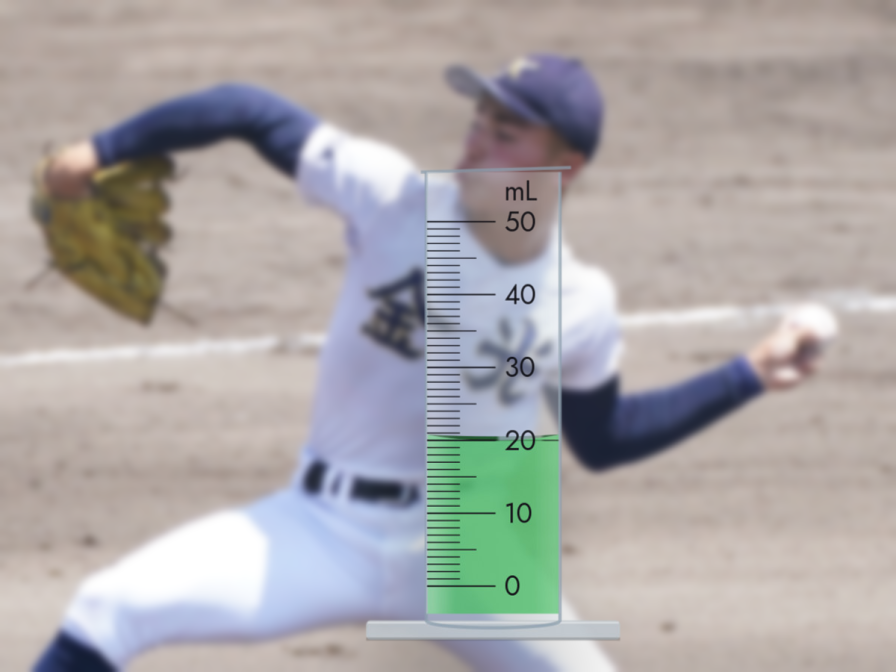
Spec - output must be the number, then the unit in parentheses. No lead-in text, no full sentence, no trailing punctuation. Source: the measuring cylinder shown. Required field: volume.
20 (mL)
